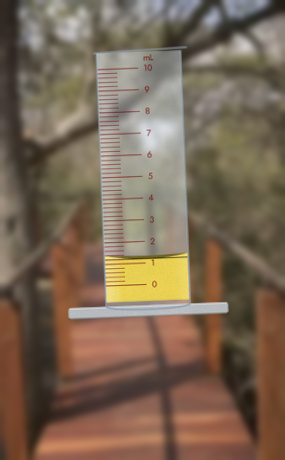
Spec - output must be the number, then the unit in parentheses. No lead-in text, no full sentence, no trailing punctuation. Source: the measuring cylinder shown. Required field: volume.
1.2 (mL)
